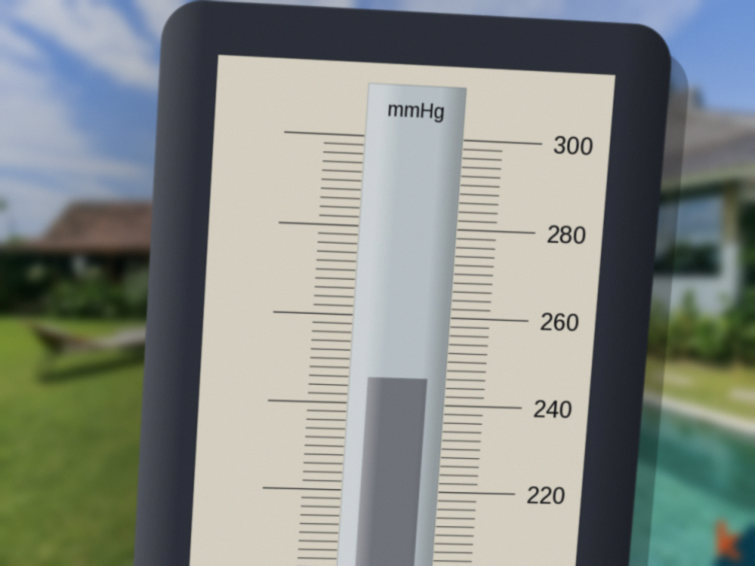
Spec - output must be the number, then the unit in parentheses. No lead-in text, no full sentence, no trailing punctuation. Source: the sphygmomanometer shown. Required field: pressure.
246 (mmHg)
